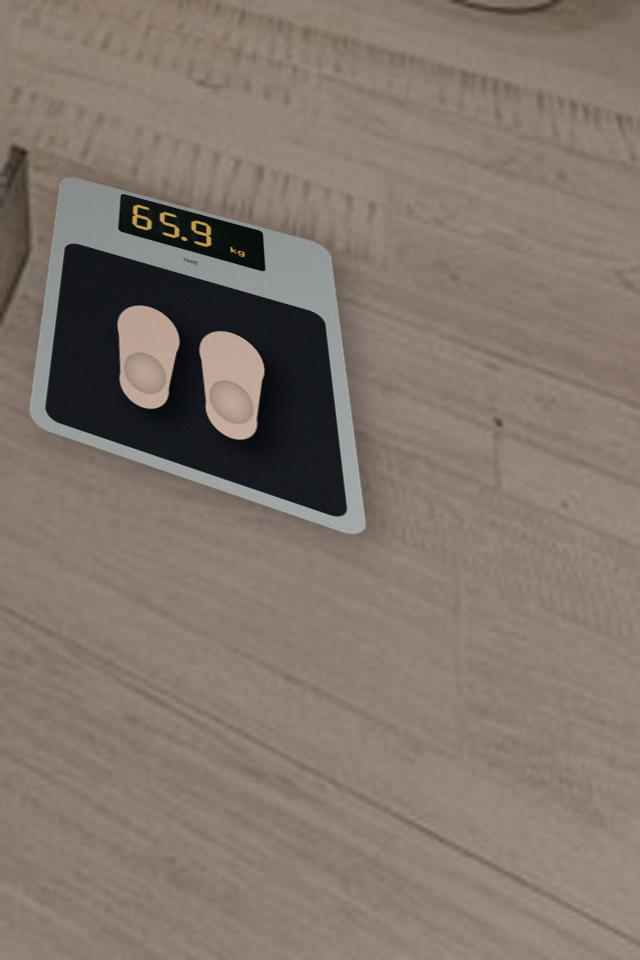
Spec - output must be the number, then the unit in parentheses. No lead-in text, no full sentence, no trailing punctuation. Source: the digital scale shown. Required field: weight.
65.9 (kg)
